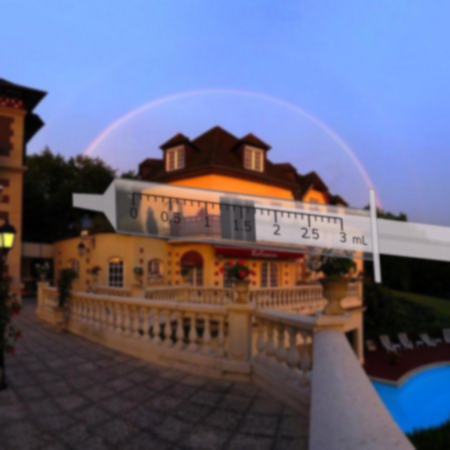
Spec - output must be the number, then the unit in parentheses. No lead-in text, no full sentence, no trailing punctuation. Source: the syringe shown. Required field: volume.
1.2 (mL)
